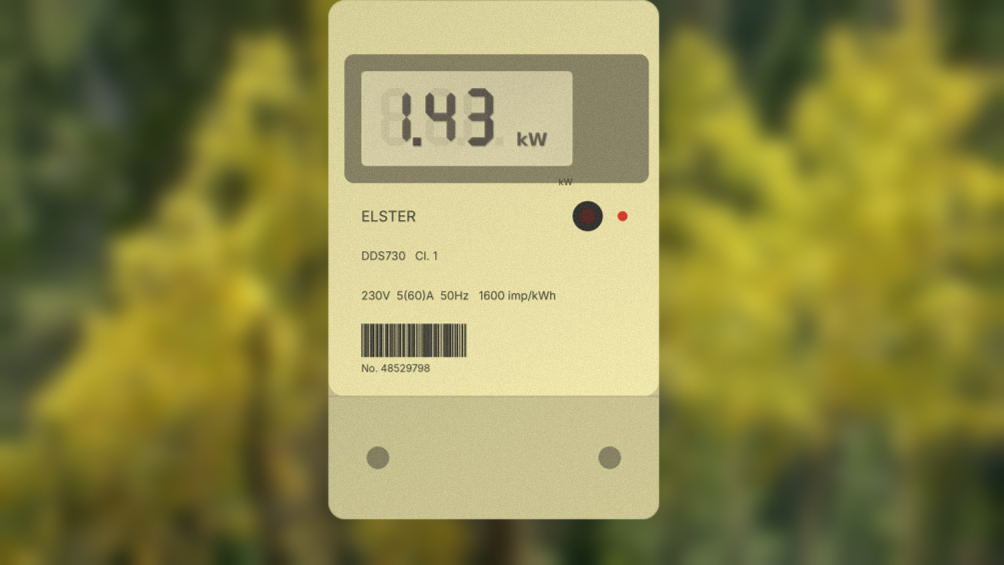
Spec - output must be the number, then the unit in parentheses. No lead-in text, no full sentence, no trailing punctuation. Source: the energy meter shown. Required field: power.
1.43 (kW)
